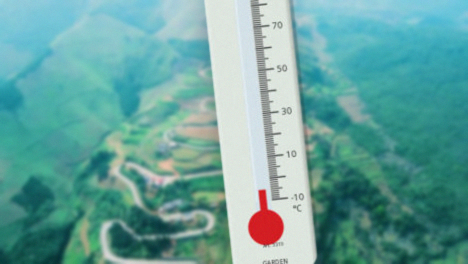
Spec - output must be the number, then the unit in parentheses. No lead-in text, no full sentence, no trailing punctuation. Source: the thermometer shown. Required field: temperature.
-5 (°C)
